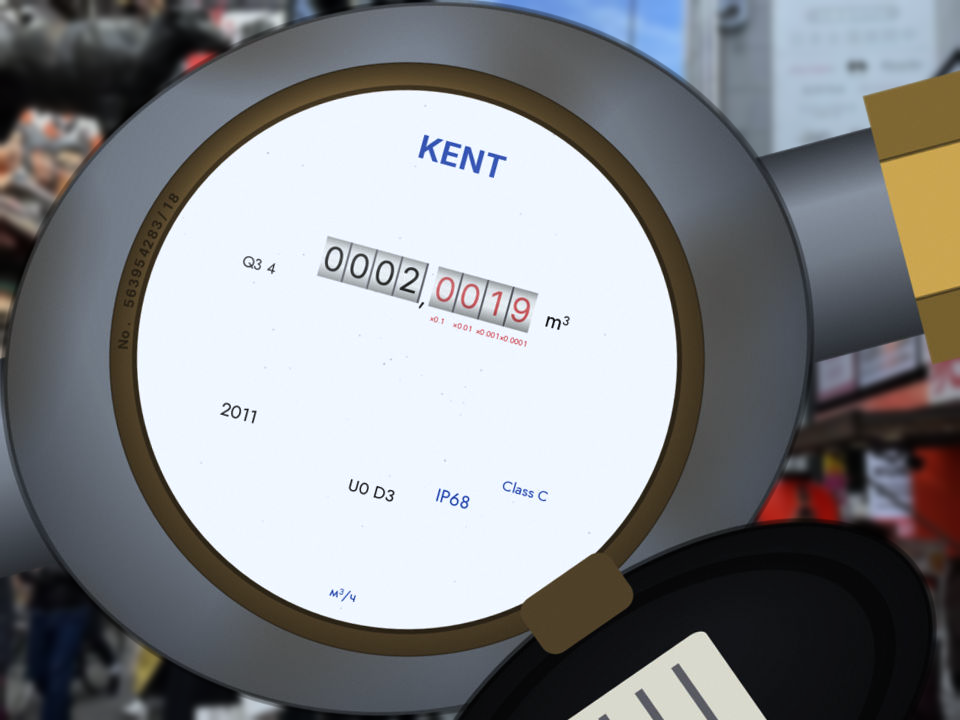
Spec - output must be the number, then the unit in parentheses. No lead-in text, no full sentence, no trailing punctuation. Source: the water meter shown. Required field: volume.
2.0019 (m³)
